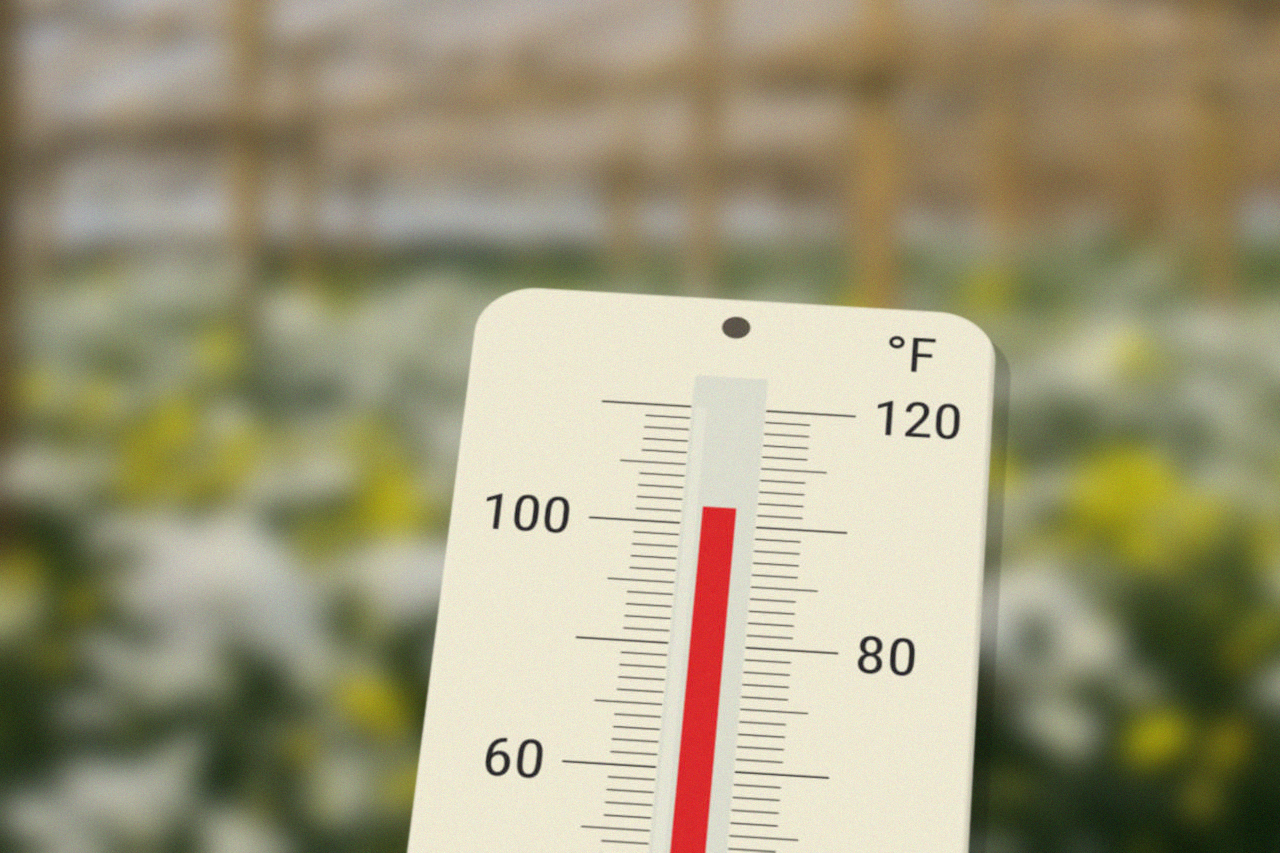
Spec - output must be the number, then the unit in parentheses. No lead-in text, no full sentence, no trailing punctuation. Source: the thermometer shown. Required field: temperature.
103 (°F)
